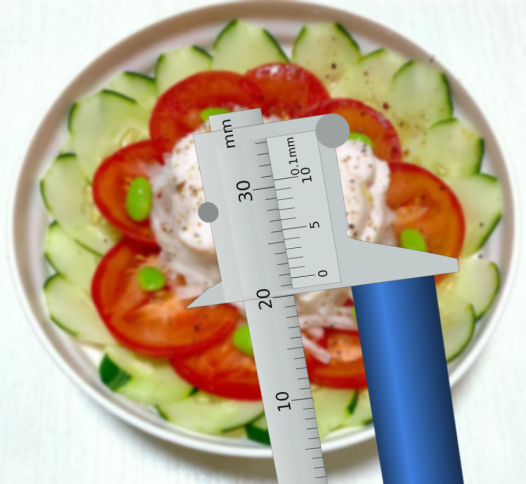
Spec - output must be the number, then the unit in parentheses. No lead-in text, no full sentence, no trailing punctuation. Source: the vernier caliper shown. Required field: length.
21.6 (mm)
